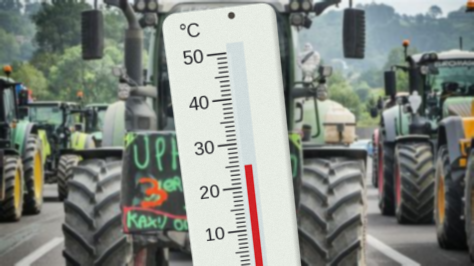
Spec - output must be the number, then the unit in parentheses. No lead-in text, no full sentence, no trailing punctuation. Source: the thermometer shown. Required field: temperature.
25 (°C)
